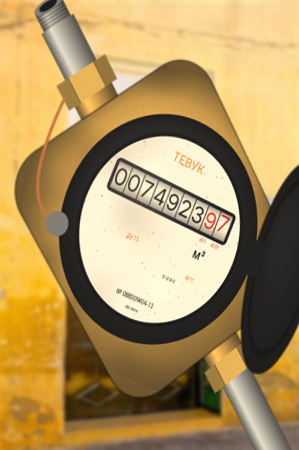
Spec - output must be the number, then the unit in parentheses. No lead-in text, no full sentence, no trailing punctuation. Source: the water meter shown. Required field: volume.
74923.97 (m³)
